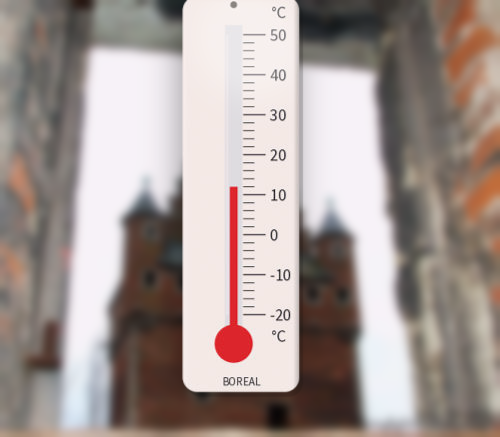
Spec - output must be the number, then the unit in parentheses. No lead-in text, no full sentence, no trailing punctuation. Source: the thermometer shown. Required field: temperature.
12 (°C)
